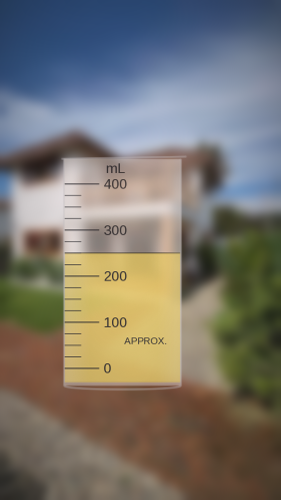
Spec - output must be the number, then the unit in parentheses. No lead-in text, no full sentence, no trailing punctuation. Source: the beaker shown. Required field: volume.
250 (mL)
